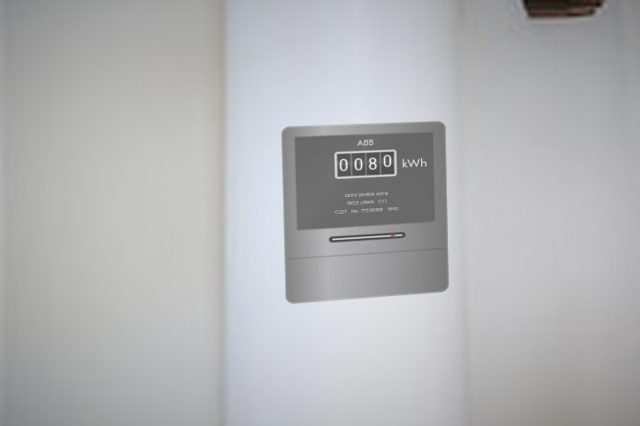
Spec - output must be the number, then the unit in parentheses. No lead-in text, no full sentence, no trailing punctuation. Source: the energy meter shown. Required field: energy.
80 (kWh)
